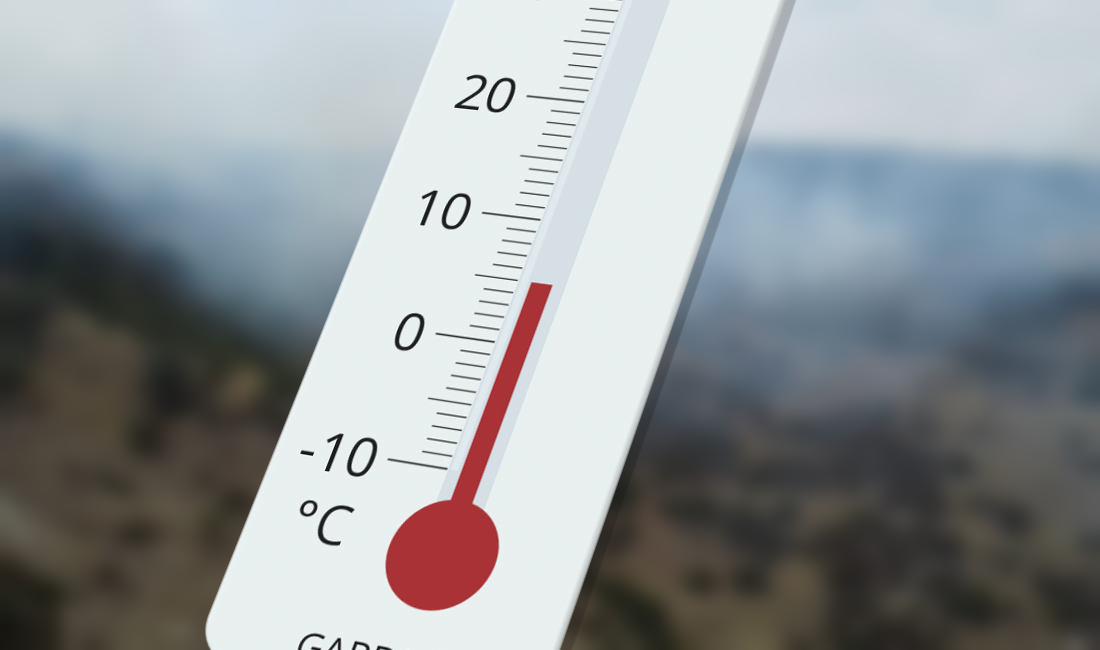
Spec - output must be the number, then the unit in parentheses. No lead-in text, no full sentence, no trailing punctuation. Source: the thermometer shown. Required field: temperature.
5 (°C)
